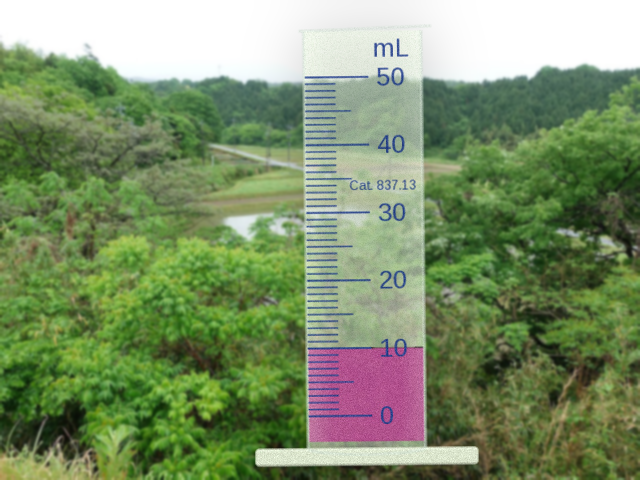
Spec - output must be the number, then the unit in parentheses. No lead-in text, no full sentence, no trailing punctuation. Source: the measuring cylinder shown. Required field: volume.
10 (mL)
